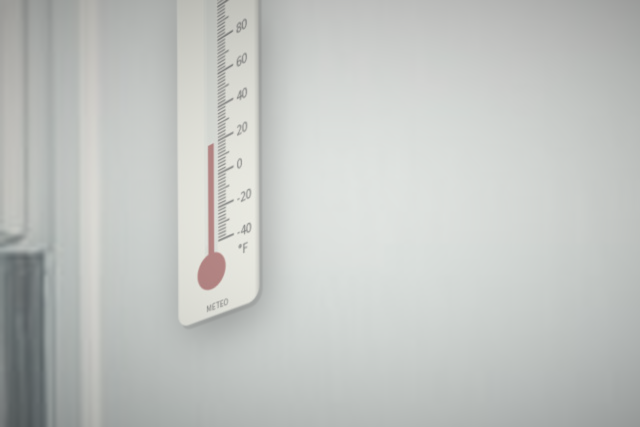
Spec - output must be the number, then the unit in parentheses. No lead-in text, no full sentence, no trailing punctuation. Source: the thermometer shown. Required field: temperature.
20 (°F)
